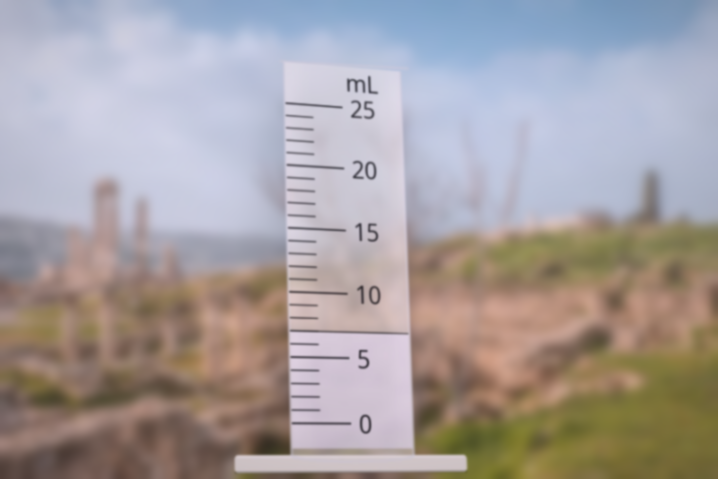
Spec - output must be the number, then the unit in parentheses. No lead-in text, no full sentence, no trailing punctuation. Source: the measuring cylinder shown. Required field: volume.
7 (mL)
